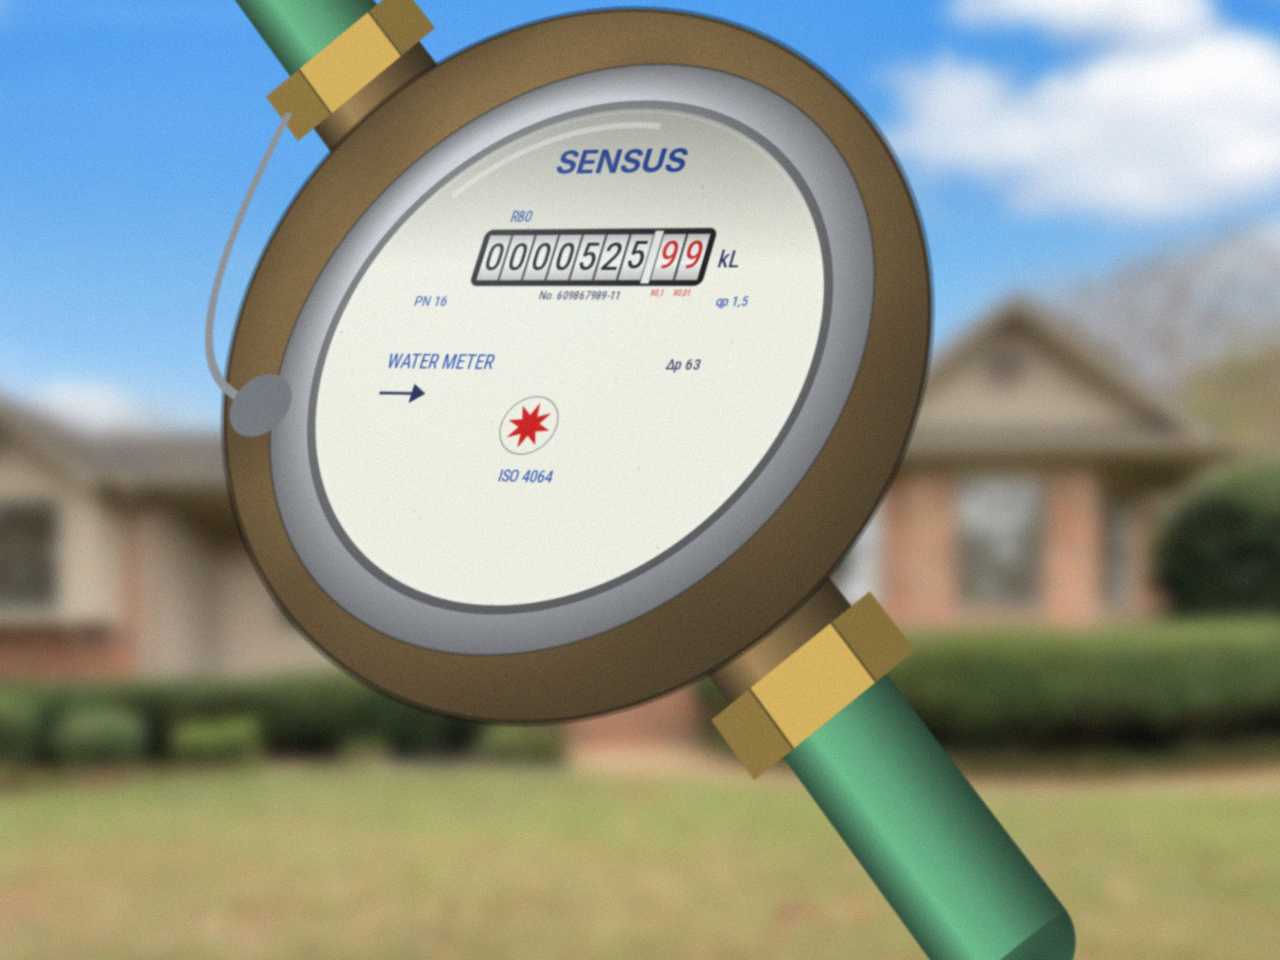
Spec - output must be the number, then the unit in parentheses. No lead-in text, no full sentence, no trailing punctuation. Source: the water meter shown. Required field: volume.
525.99 (kL)
